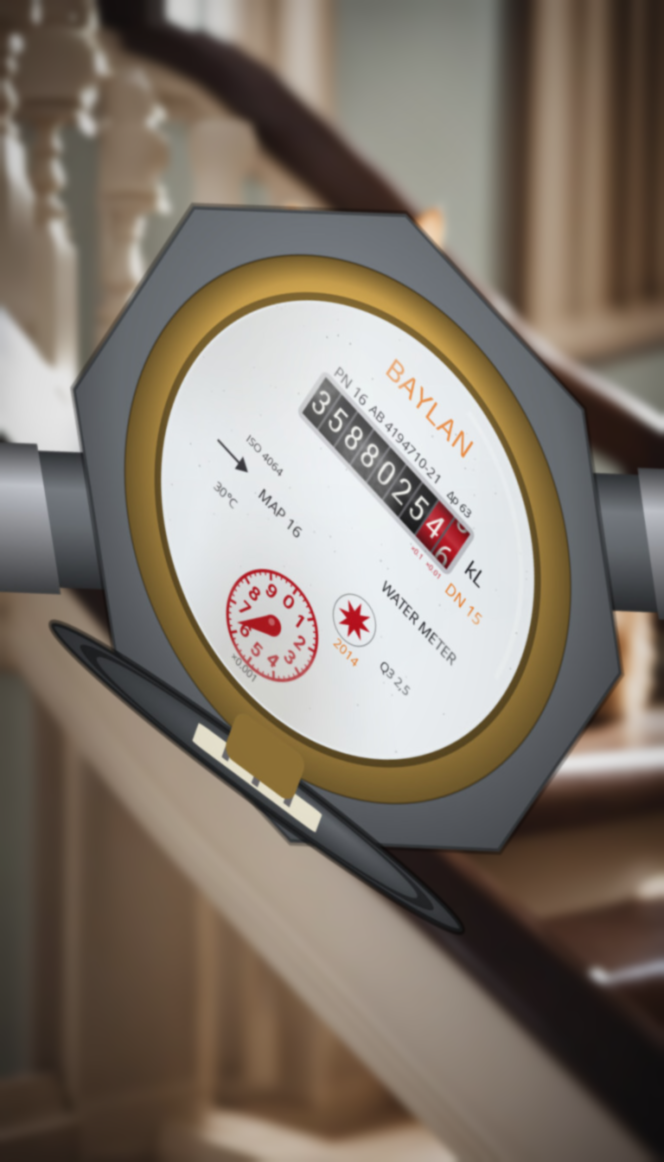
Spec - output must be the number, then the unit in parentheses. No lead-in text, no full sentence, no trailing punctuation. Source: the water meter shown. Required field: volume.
3588025.456 (kL)
